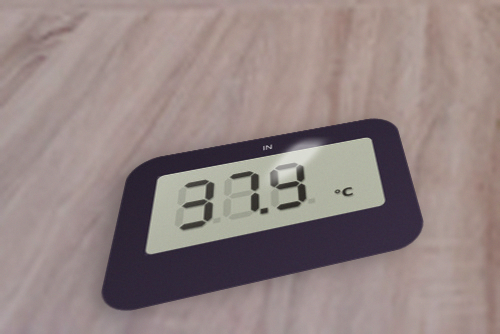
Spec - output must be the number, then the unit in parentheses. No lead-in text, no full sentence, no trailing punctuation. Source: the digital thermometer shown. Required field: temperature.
37.9 (°C)
